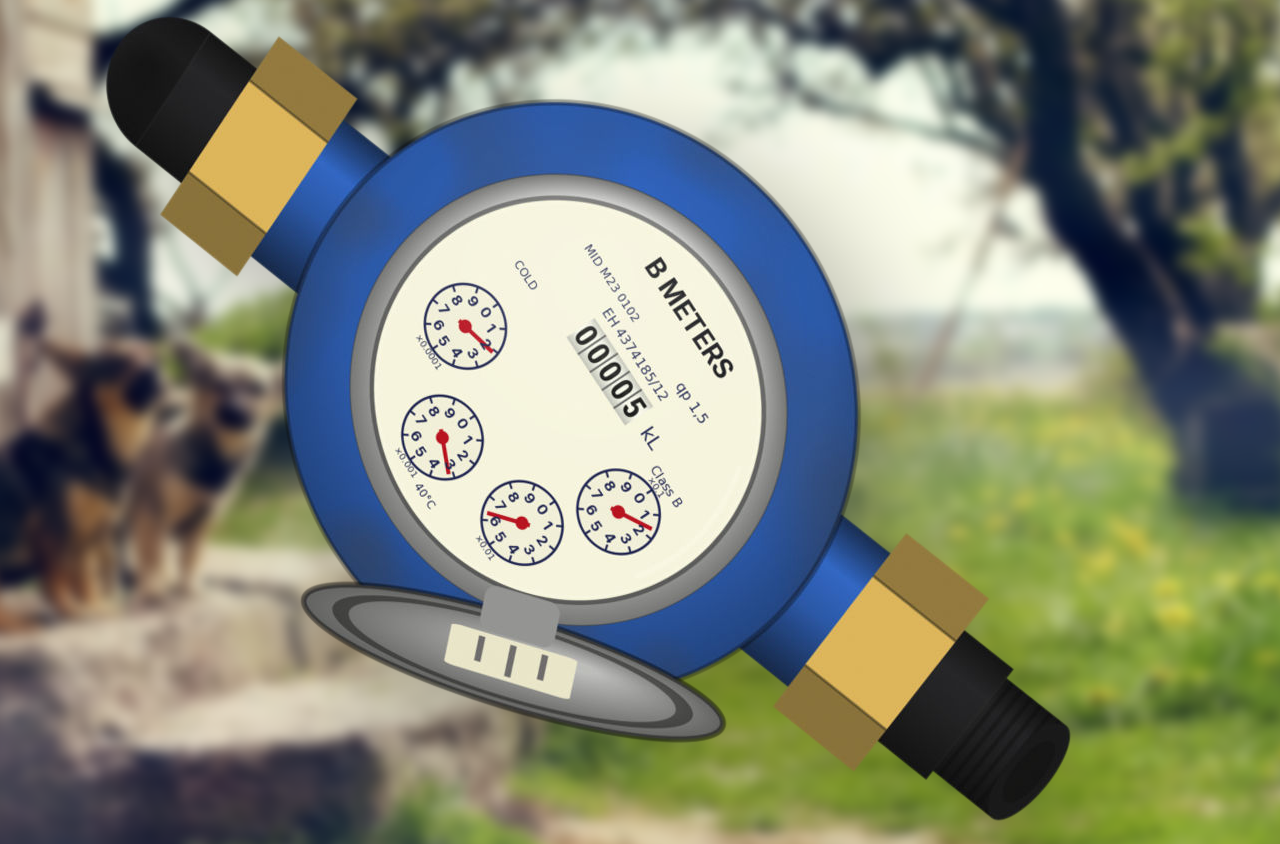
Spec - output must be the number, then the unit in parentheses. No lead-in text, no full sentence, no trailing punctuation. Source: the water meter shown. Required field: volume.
5.1632 (kL)
